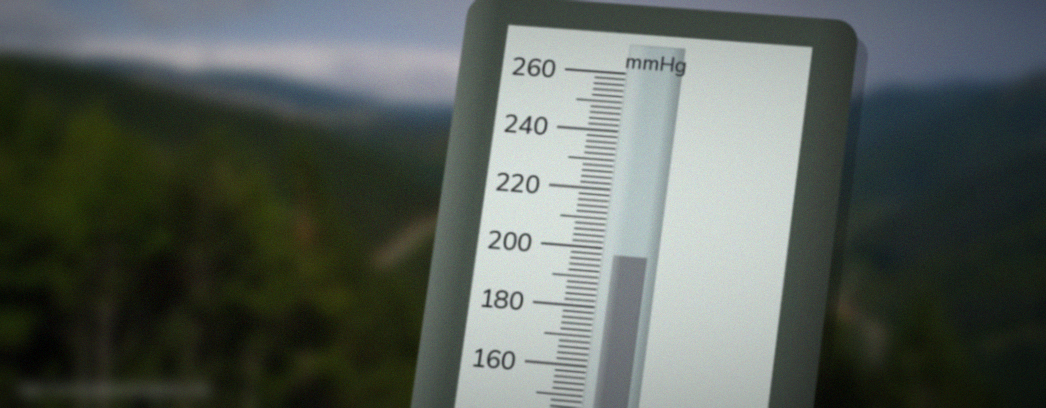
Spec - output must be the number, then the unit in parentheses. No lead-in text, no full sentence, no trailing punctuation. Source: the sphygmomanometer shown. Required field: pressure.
198 (mmHg)
